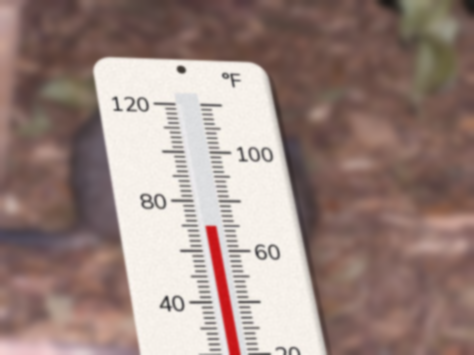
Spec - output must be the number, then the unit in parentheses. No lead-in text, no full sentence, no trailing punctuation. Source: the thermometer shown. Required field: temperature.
70 (°F)
